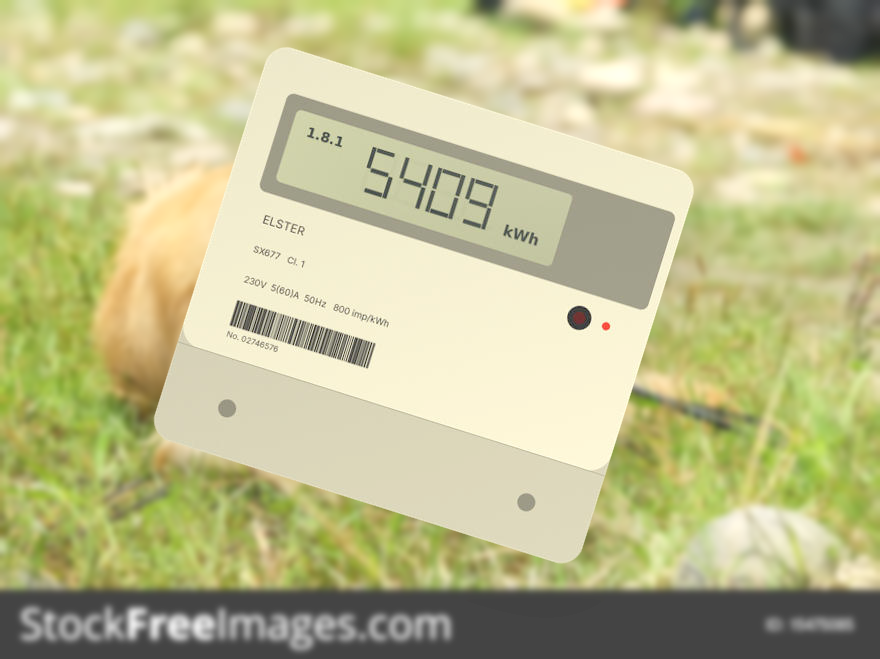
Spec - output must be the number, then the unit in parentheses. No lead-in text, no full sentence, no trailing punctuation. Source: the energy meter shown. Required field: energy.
5409 (kWh)
